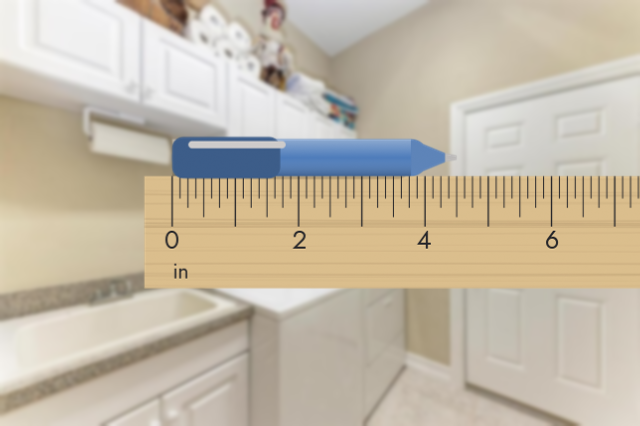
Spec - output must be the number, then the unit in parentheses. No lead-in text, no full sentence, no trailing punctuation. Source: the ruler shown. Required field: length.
4.5 (in)
